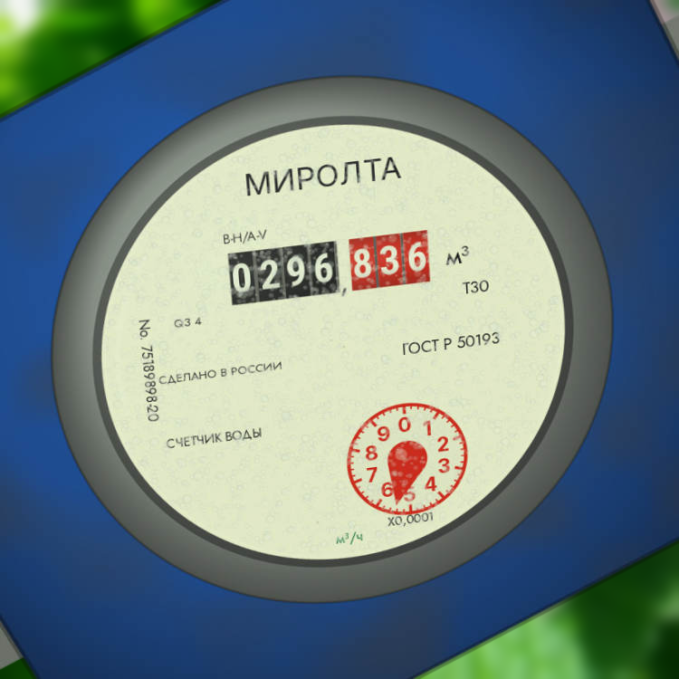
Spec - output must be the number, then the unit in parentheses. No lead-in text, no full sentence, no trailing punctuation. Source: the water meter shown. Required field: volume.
296.8365 (m³)
